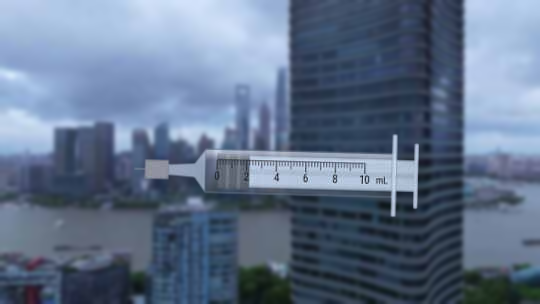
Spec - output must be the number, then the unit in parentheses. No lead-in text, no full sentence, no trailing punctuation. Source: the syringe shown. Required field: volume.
0 (mL)
